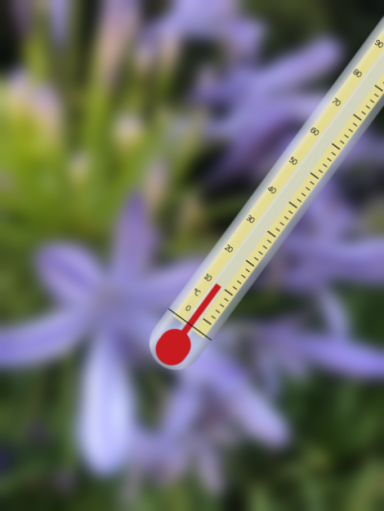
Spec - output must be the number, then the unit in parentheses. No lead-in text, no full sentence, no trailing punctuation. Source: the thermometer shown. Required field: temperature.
10 (°C)
